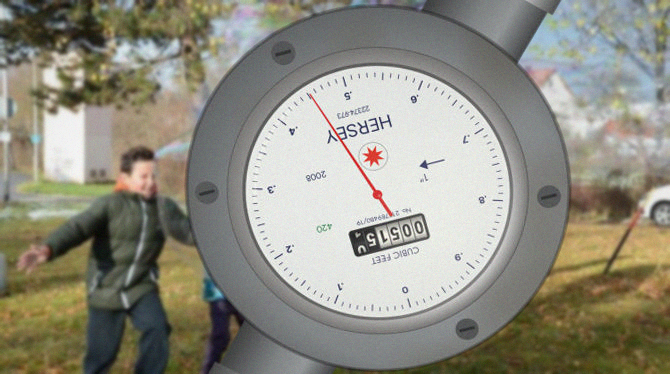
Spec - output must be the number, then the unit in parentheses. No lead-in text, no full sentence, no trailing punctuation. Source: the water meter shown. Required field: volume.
5150.45 (ft³)
